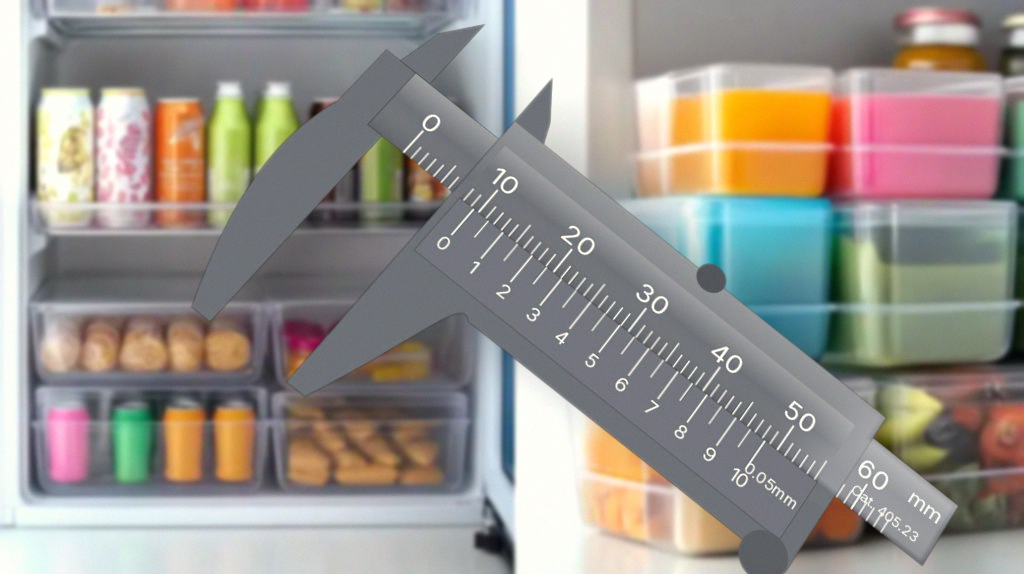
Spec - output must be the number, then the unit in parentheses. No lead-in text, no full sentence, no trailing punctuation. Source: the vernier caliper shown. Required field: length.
9.4 (mm)
